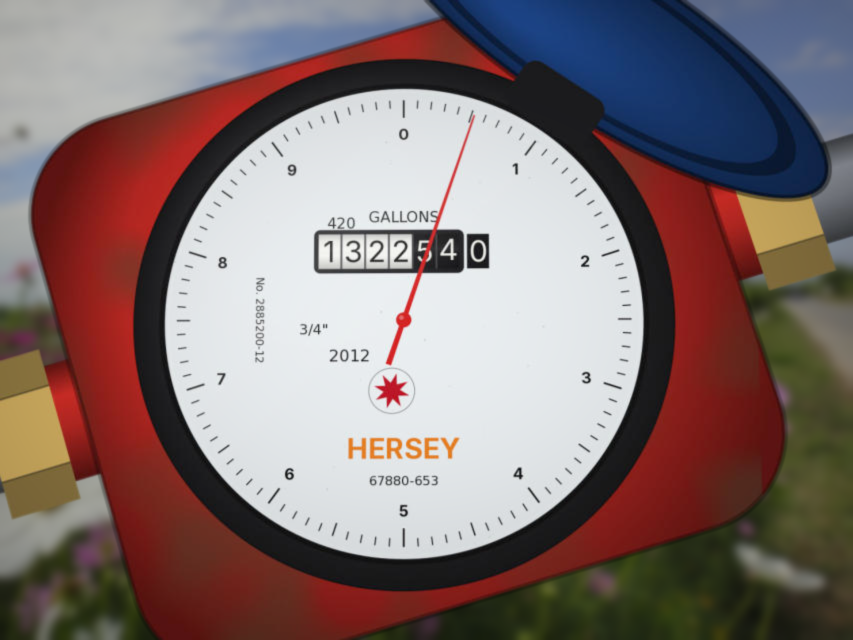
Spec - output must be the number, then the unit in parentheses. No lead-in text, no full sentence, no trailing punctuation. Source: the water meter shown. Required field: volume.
1322540.5 (gal)
